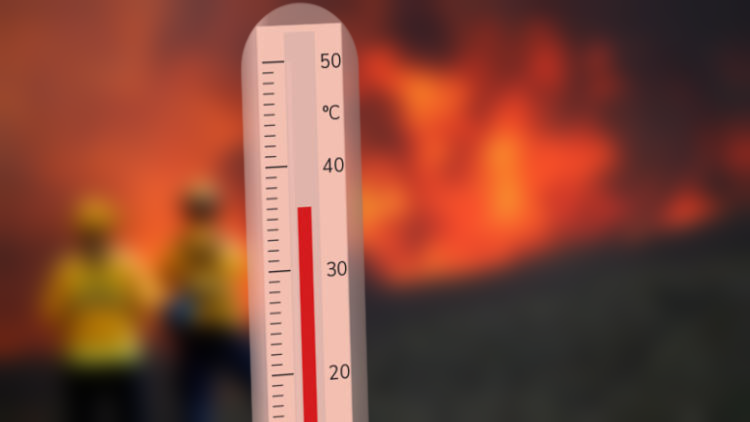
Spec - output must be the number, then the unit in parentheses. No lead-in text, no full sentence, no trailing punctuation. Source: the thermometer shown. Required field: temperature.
36 (°C)
